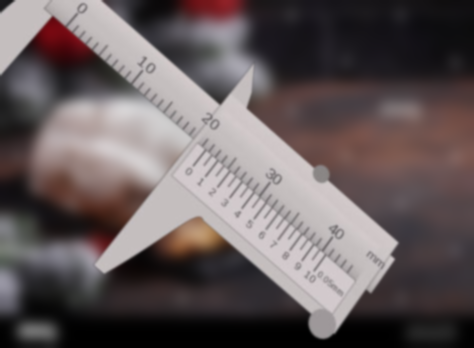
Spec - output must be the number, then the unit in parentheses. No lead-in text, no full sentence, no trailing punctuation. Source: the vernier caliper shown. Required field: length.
21.6 (mm)
